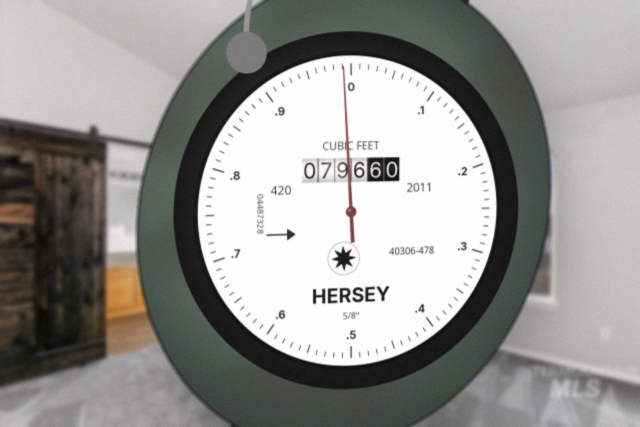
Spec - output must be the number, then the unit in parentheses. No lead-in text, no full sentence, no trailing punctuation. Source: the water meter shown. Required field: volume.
79659.99 (ft³)
